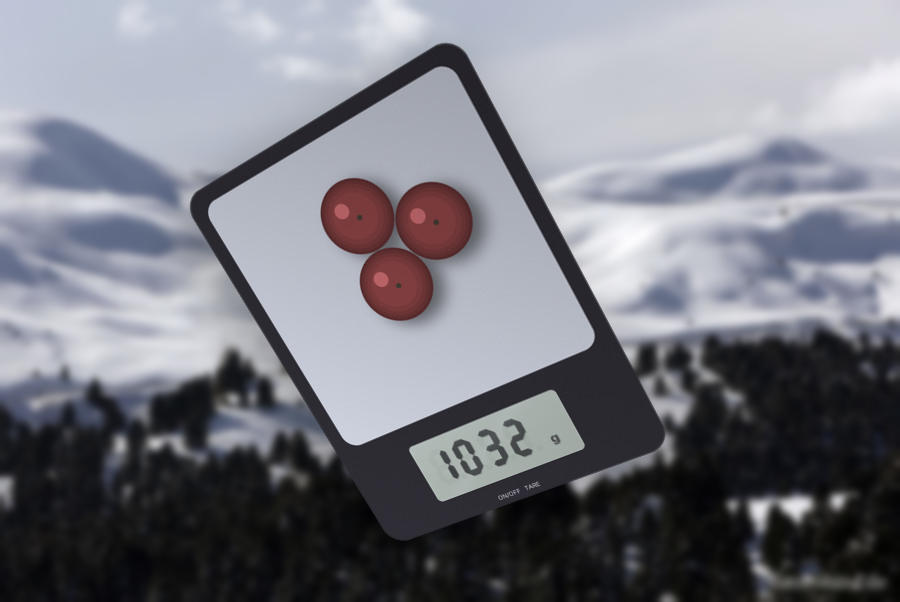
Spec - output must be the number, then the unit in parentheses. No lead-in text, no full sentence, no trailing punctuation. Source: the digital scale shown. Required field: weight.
1032 (g)
